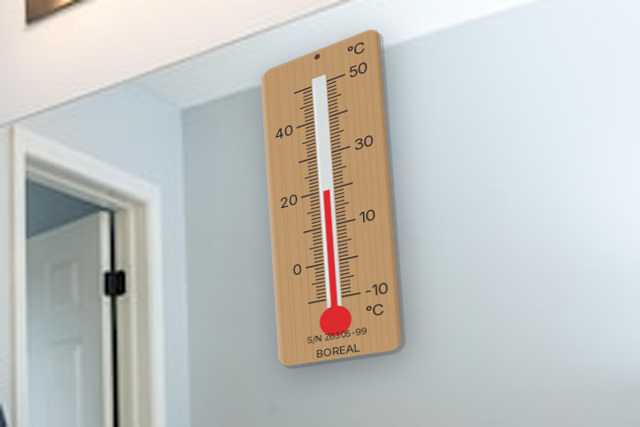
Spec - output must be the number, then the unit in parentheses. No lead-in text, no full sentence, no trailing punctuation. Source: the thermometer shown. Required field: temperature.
20 (°C)
